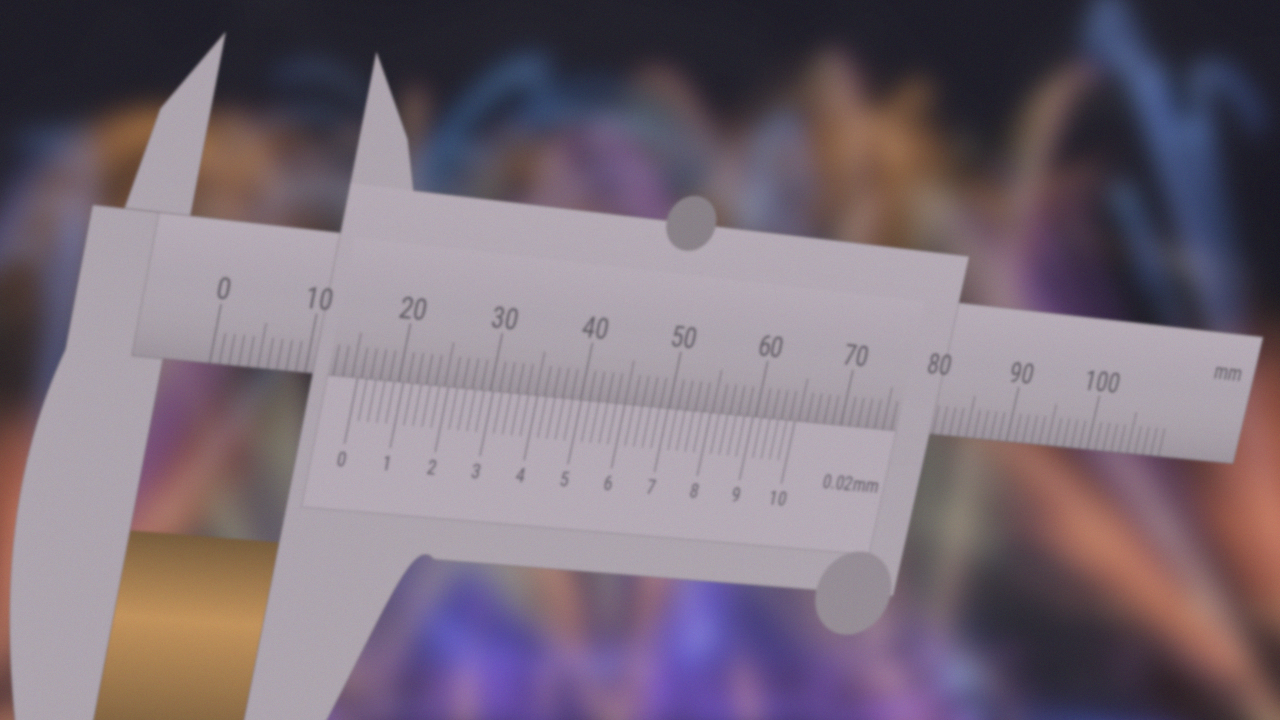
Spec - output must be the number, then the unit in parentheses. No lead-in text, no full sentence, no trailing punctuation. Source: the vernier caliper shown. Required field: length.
15.6 (mm)
